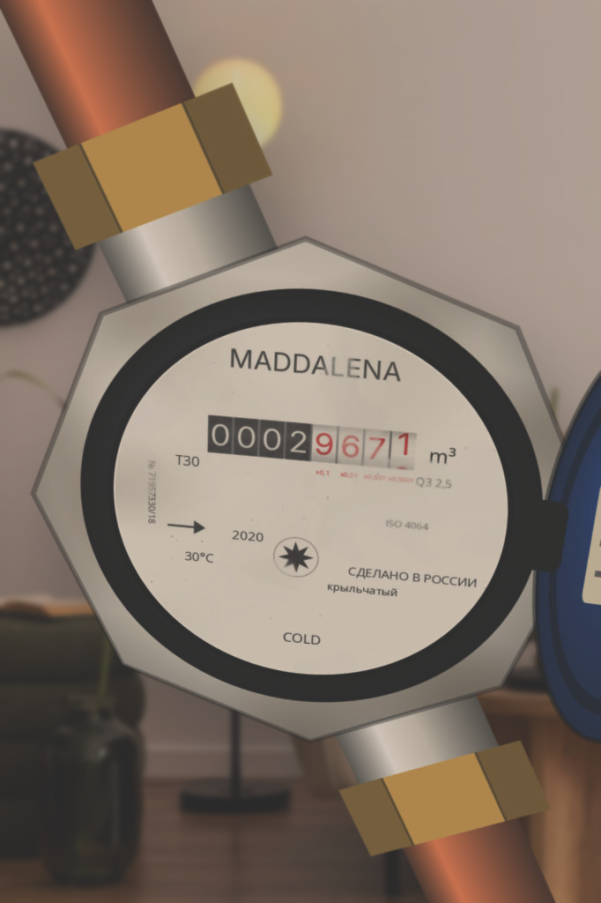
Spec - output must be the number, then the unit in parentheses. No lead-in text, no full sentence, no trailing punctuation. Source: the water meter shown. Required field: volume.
2.9671 (m³)
